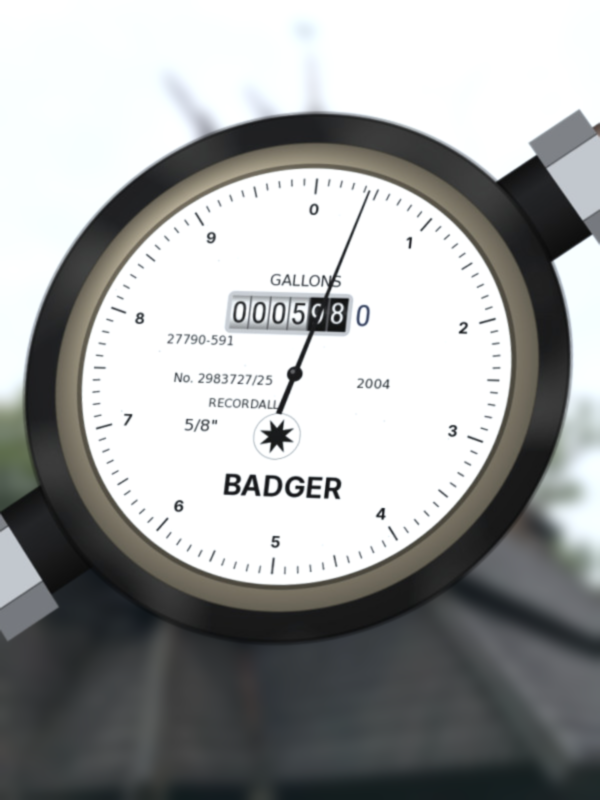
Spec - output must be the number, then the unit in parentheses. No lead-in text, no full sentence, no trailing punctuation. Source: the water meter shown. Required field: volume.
5980.4 (gal)
